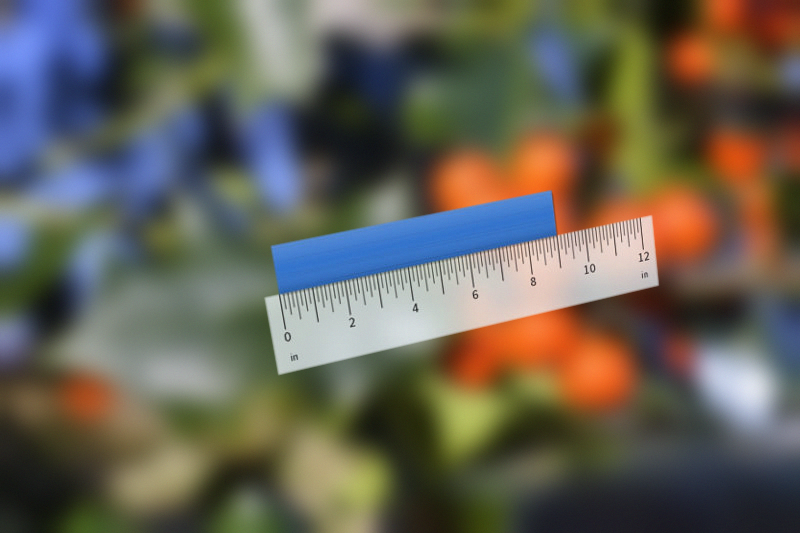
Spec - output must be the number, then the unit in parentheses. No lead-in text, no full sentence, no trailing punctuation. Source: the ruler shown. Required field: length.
9 (in)
